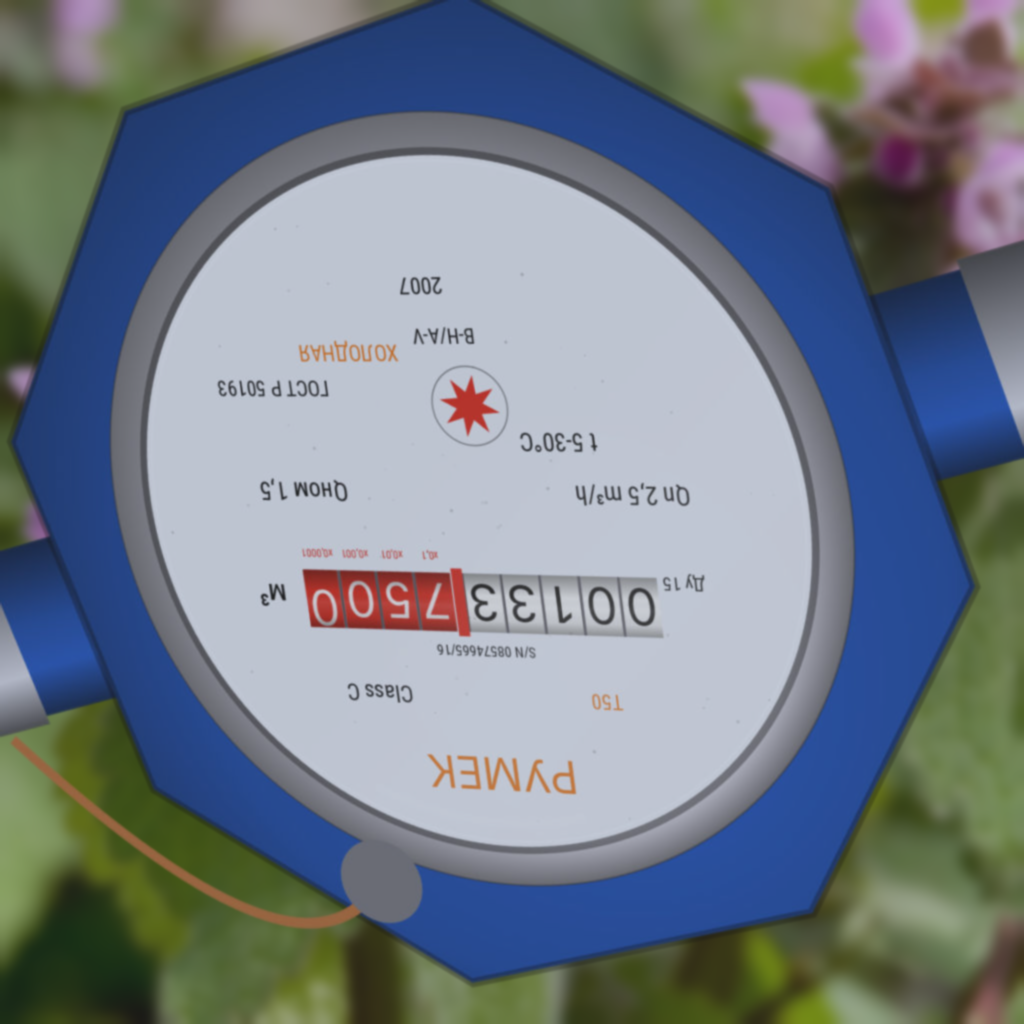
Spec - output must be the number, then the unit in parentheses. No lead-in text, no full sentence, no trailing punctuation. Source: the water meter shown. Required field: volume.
133.7500 (m³)
